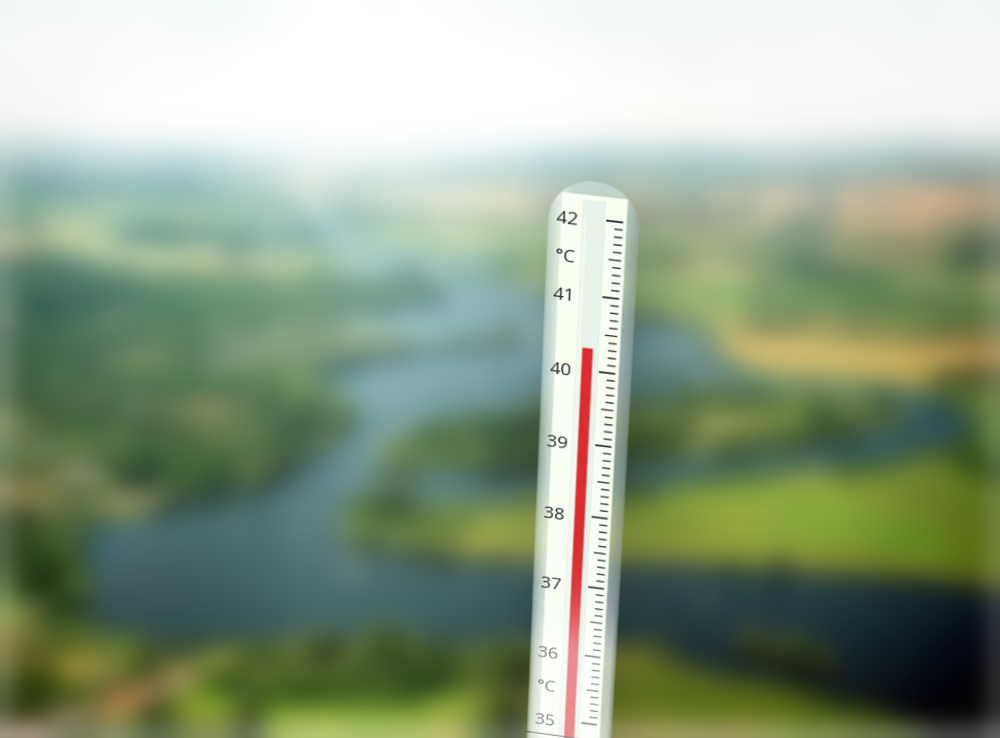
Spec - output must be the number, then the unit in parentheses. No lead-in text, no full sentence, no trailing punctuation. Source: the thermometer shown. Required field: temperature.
40.3 (°C)
